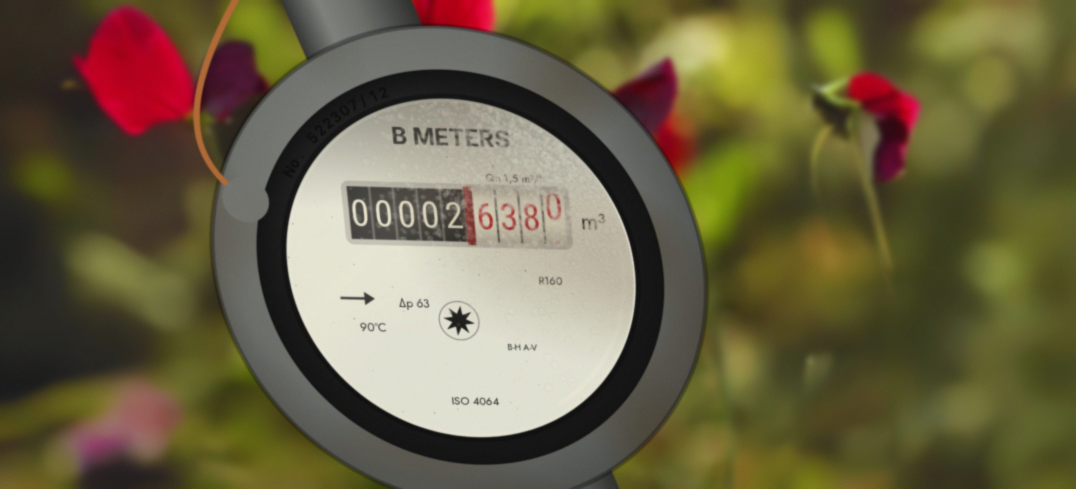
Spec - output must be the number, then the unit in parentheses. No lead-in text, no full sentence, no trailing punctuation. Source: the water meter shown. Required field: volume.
2.6380 (m³)
